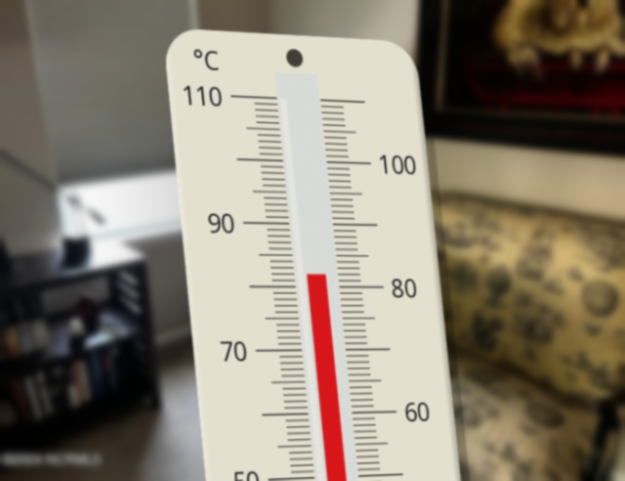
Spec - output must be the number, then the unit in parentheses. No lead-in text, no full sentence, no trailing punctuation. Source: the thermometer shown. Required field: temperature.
82 (°C)
